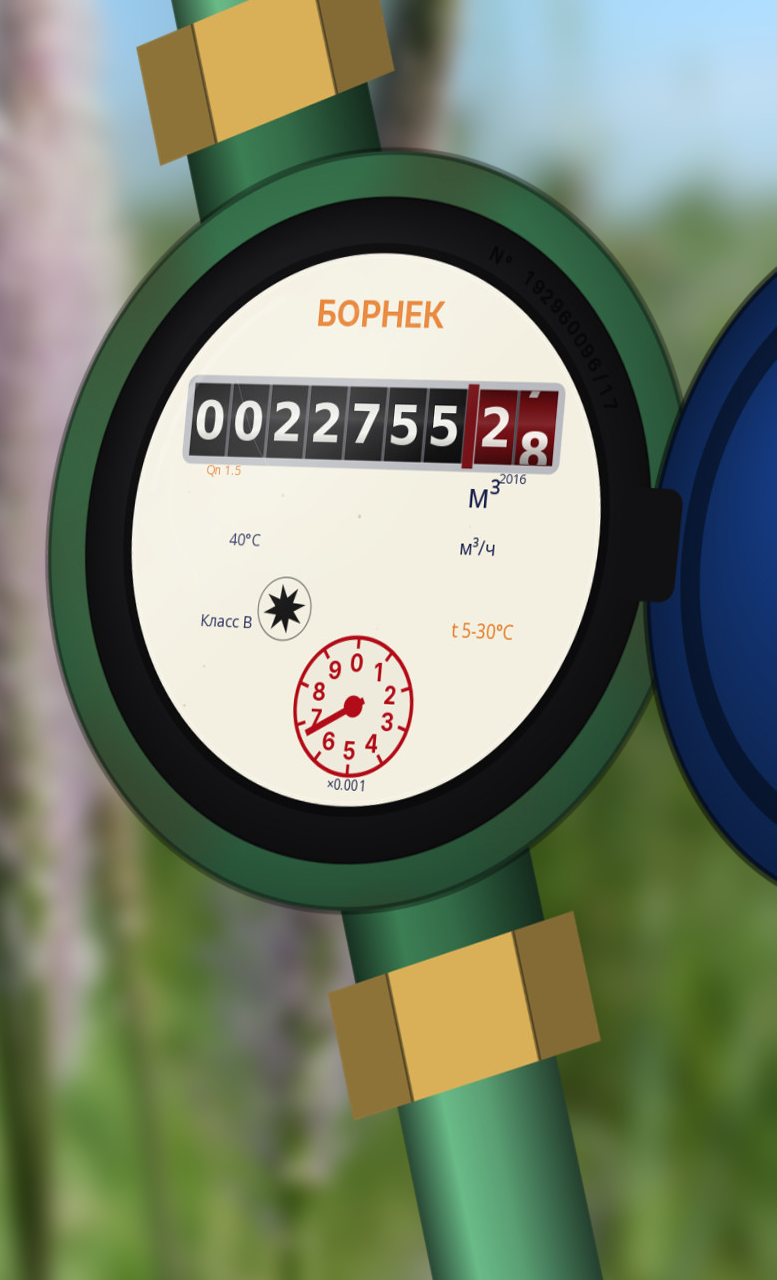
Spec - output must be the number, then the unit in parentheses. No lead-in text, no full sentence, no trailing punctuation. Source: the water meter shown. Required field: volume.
22755.276 (m³)
